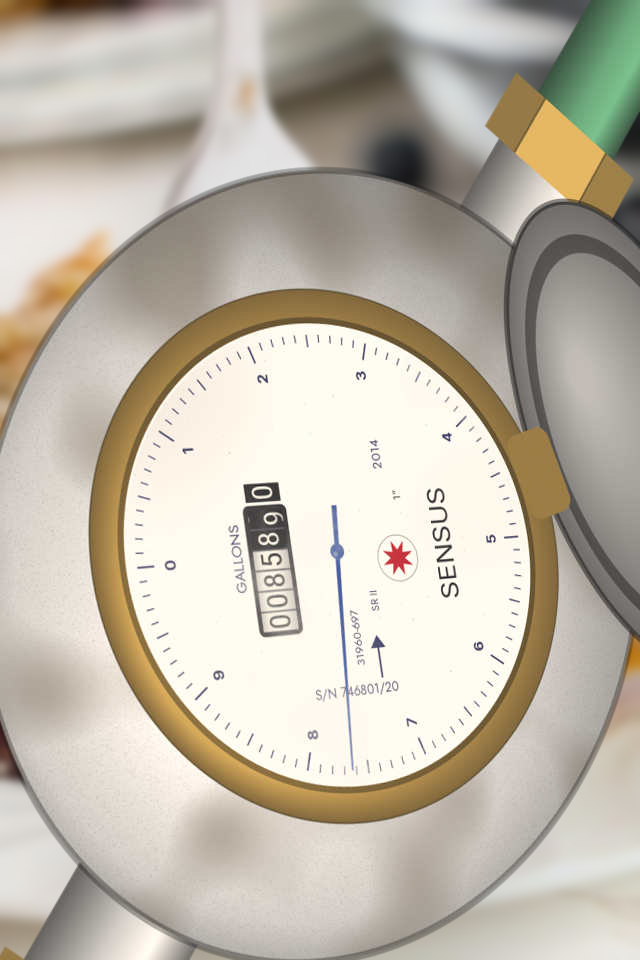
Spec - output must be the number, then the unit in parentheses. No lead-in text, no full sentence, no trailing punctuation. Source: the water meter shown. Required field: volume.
85887.6 (gal)
